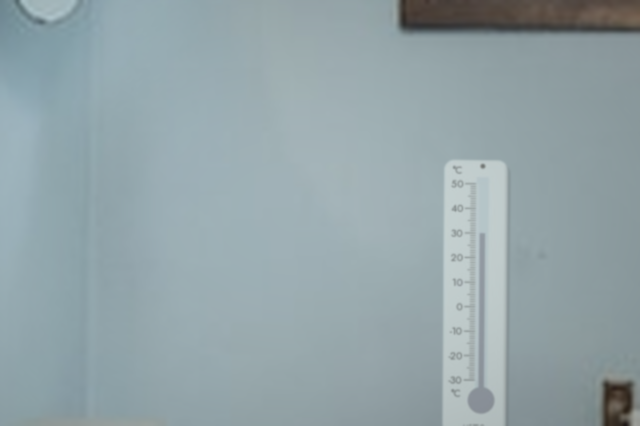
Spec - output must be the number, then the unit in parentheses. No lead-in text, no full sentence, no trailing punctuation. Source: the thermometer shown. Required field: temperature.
30 (°C)
